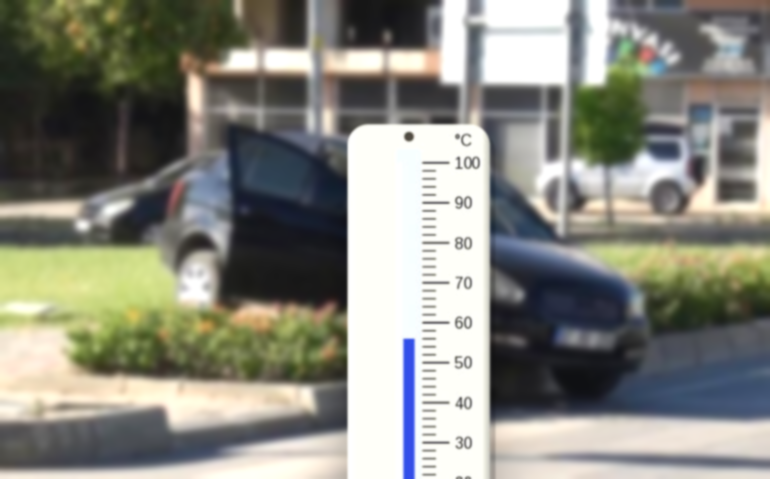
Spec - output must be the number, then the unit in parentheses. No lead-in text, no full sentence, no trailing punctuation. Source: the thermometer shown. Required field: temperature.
56 (°C)
